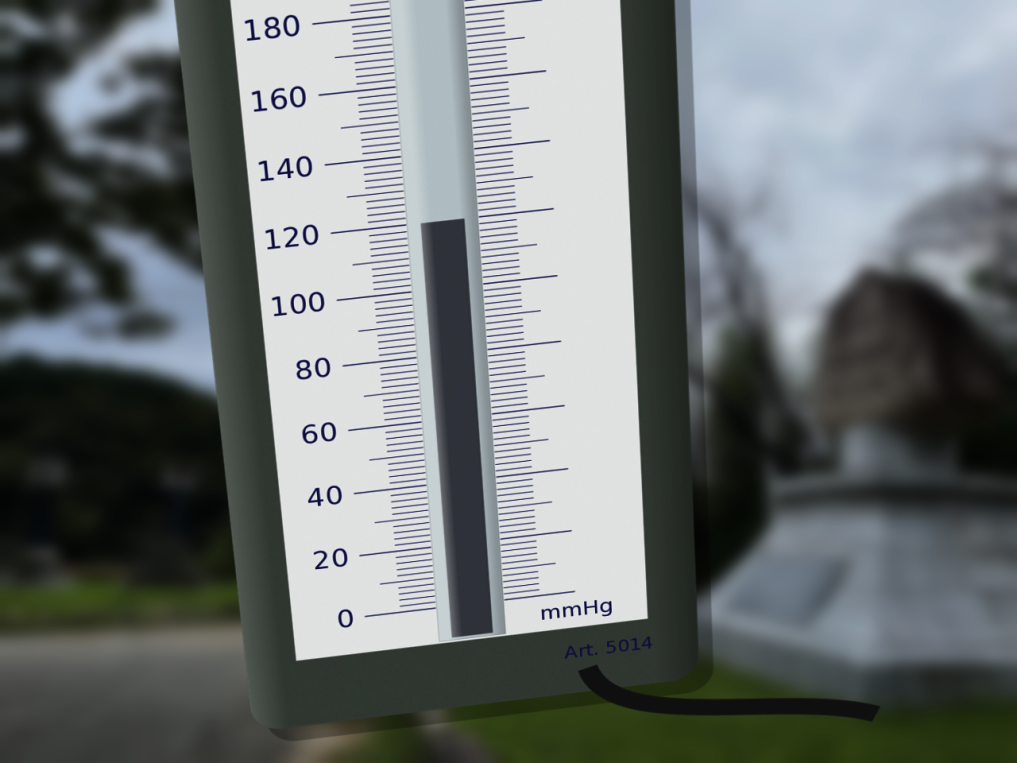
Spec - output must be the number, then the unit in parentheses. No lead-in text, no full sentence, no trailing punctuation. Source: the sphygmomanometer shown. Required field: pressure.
120 (mmHg)
